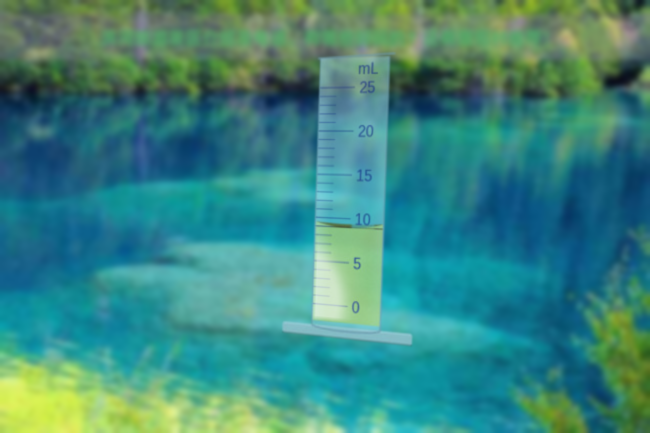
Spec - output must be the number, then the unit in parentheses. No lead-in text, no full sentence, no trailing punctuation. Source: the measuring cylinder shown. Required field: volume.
9 (mL)
